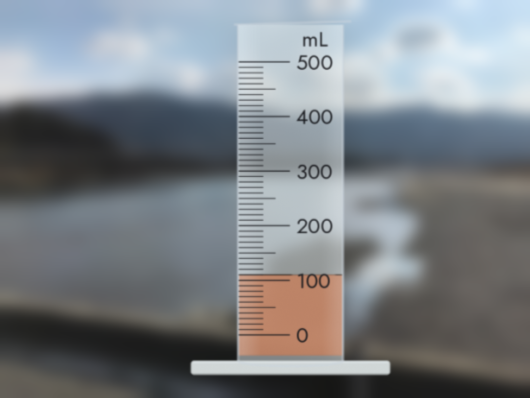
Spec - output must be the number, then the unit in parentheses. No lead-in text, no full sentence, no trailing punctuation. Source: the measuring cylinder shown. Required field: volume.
110 (mL)
